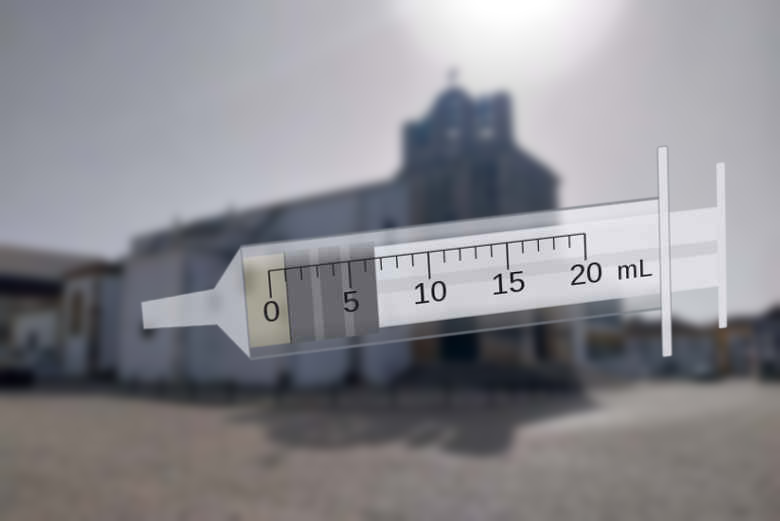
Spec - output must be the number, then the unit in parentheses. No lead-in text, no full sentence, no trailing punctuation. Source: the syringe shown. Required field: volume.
1 (mL)
